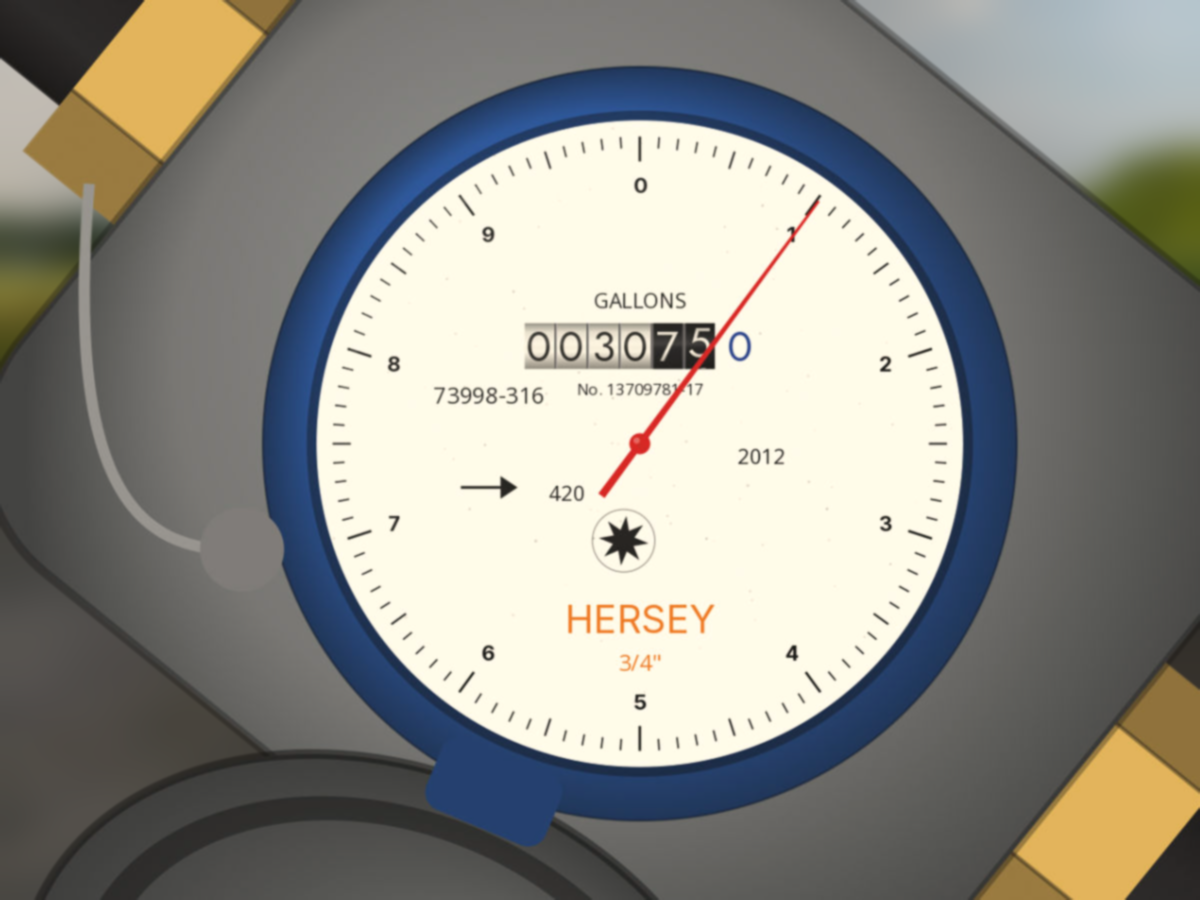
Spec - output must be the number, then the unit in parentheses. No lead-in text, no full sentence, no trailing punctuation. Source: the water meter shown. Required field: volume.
30751.0 (gal)
